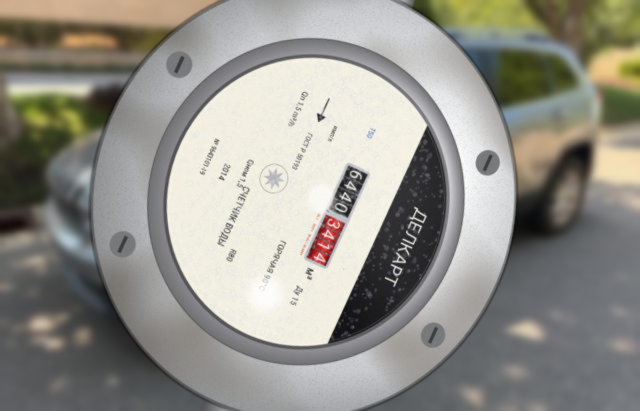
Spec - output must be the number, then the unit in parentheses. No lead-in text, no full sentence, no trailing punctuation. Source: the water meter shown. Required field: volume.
6440.3414 (m³)
